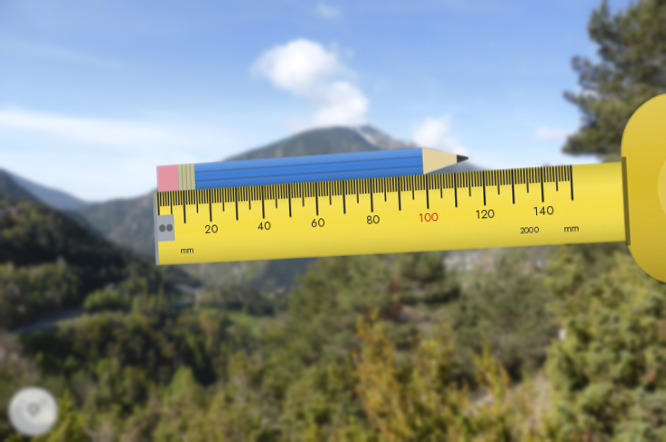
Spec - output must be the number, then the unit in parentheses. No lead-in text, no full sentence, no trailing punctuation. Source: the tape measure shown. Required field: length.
115 (mm)
